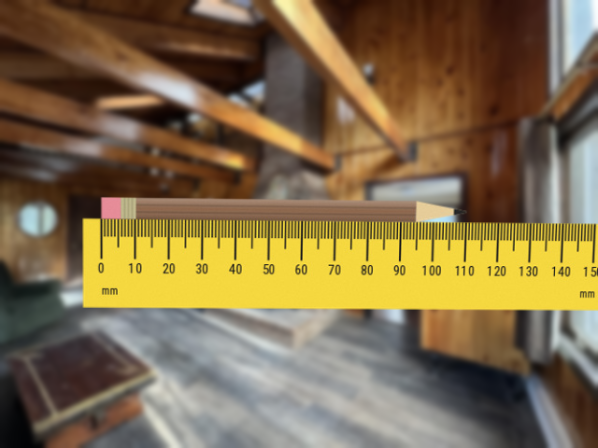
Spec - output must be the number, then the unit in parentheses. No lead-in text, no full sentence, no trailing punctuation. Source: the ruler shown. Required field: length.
110 (mm)
